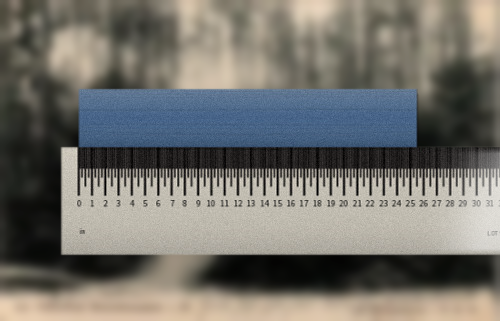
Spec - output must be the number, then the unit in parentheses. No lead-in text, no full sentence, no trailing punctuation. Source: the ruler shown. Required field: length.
25.5 (in)
